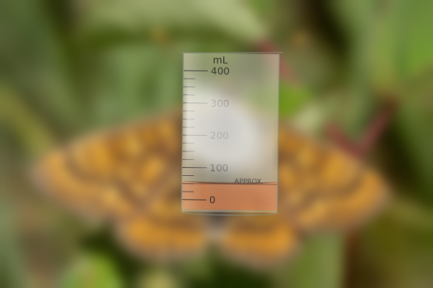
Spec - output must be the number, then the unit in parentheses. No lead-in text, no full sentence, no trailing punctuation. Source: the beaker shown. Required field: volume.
50 (mL)
